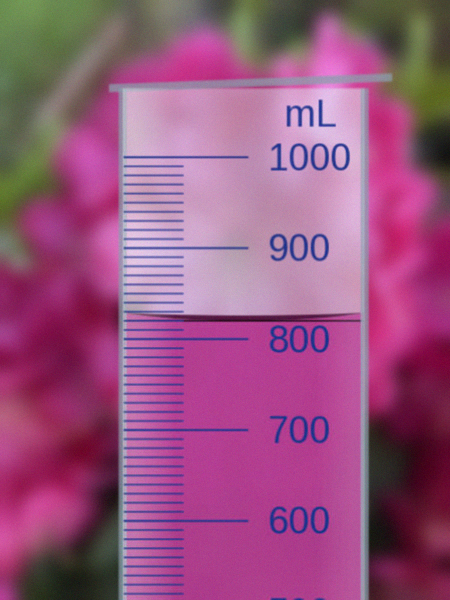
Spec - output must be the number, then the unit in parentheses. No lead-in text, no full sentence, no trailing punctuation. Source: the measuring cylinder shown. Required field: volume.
820 (mL)
